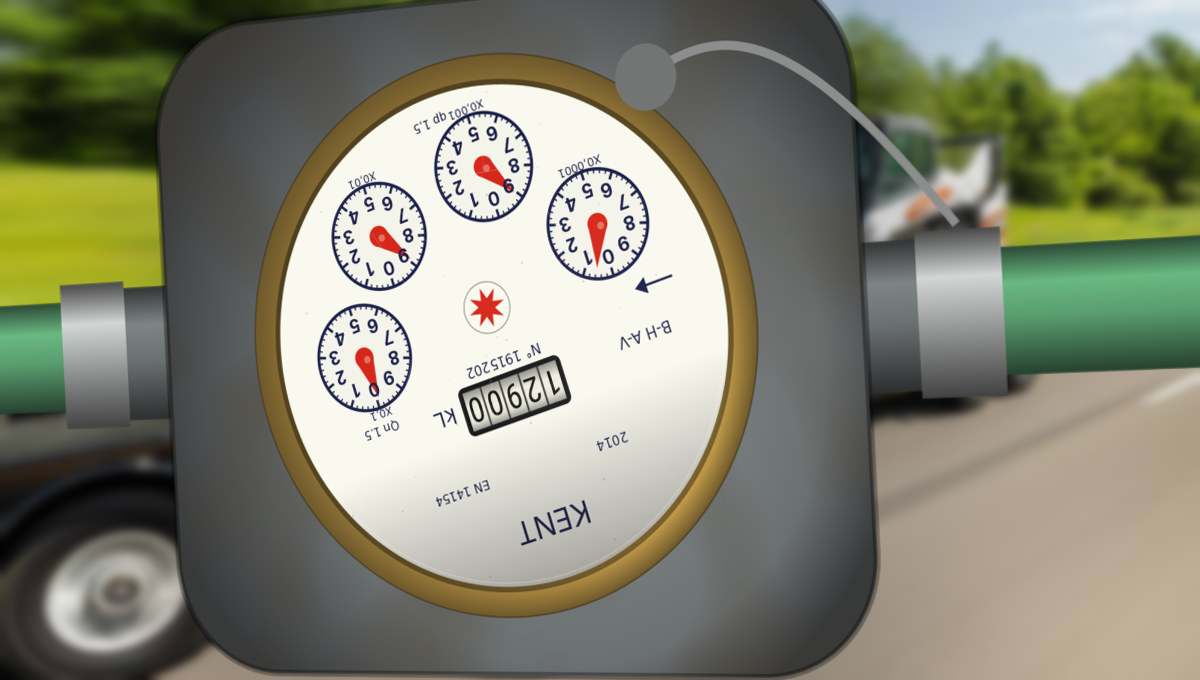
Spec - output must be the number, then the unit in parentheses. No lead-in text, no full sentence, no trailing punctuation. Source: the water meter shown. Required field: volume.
12899.9890 (kL)
